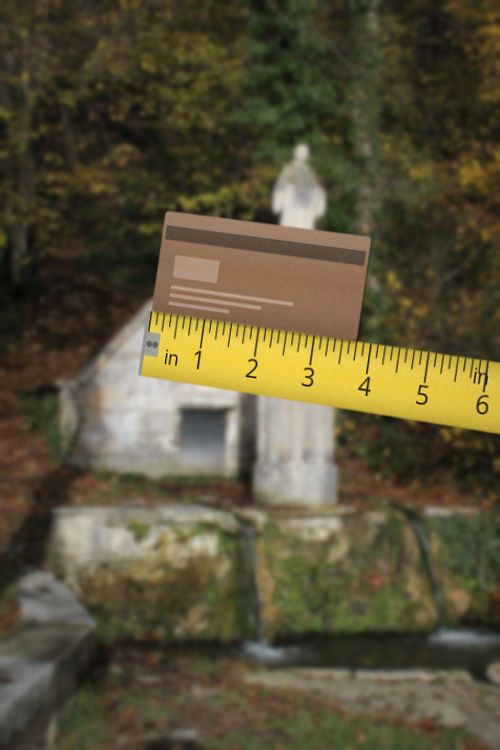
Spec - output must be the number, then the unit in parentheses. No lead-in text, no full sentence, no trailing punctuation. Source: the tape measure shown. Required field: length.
3.75 (in)
